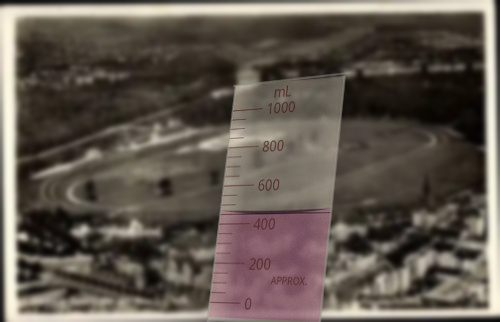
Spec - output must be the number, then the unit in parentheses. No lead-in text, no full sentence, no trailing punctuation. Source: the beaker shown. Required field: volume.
450 (mL)
